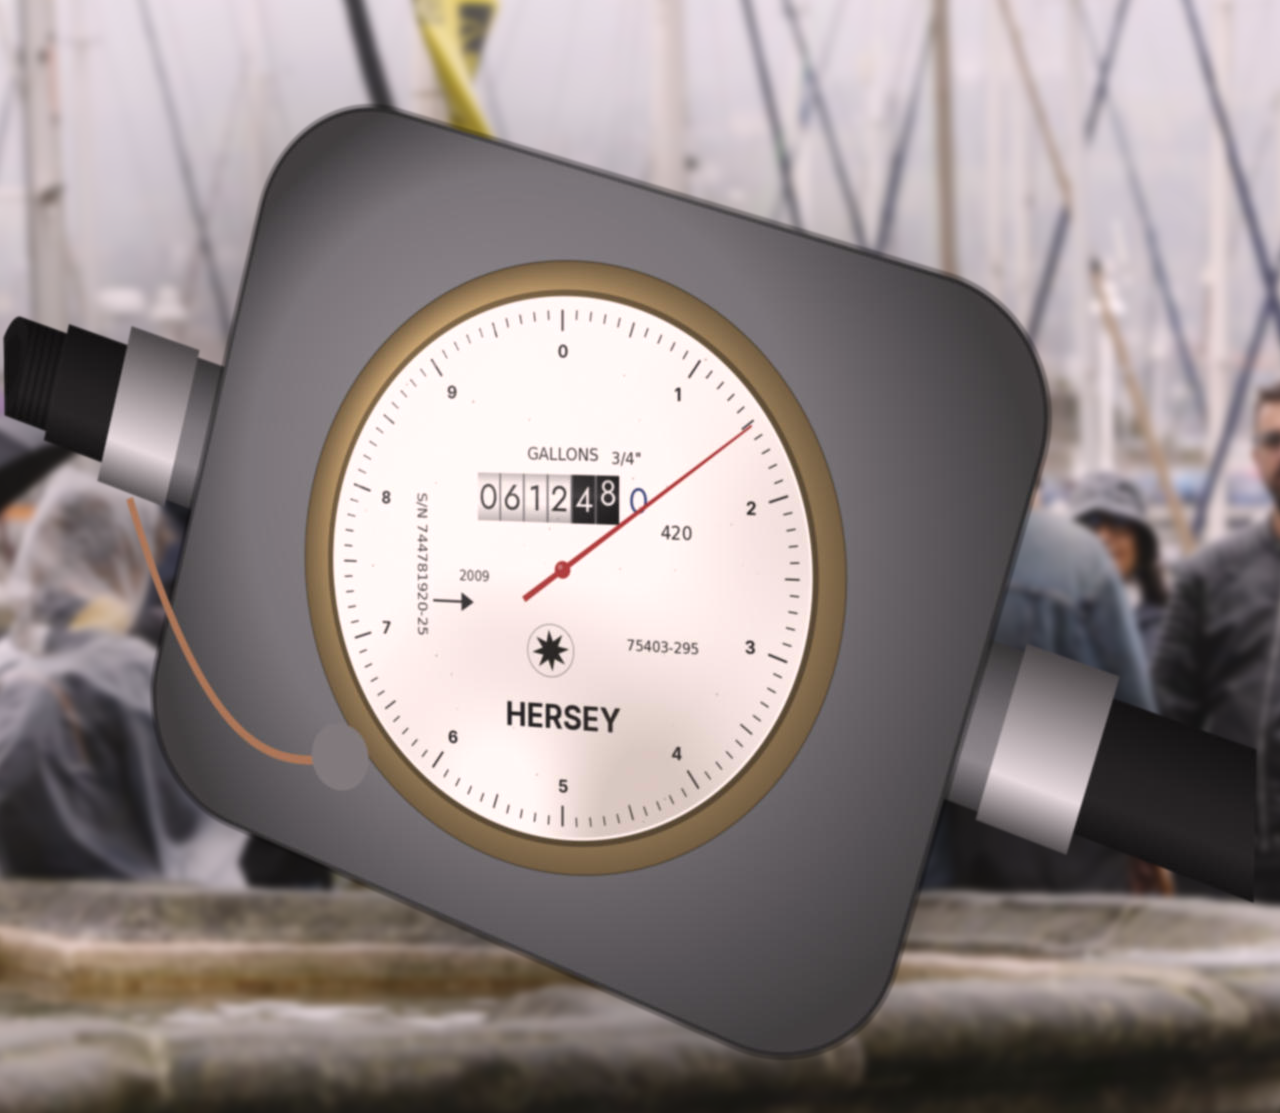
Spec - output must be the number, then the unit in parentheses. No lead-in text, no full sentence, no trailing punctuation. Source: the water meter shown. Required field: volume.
612481.5 (gal)
